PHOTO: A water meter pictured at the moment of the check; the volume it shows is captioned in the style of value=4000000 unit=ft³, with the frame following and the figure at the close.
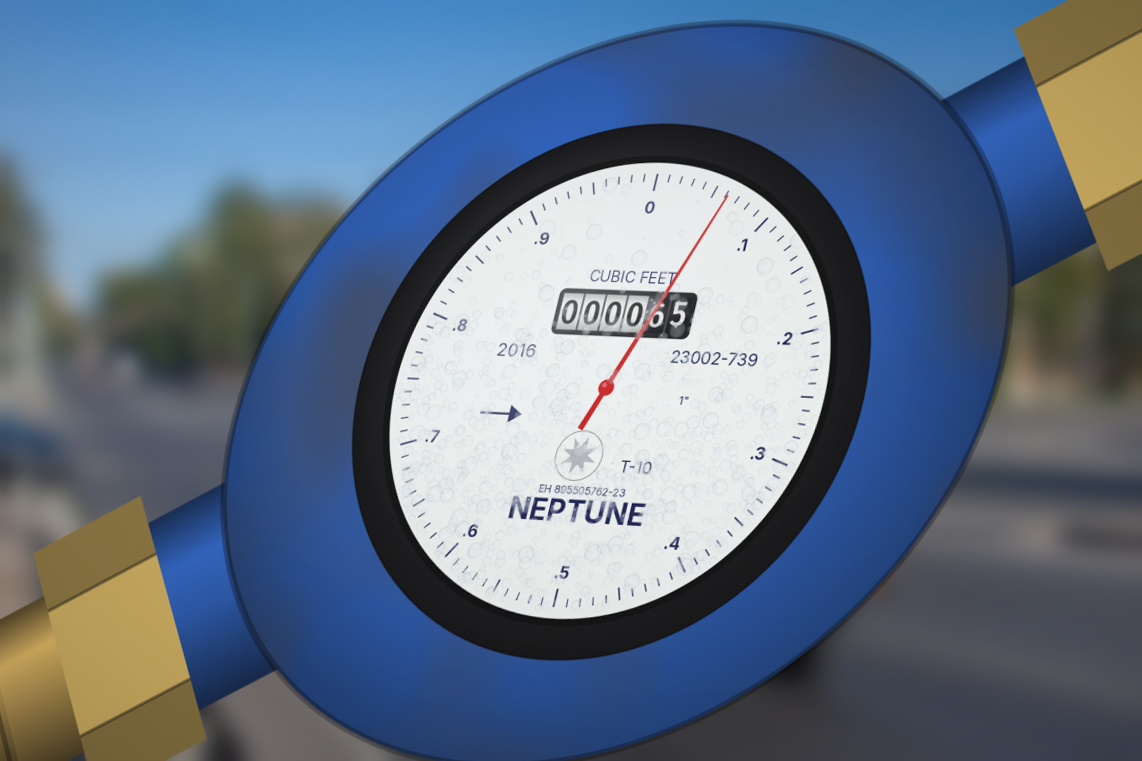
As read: value=65.06 unit=ft³
